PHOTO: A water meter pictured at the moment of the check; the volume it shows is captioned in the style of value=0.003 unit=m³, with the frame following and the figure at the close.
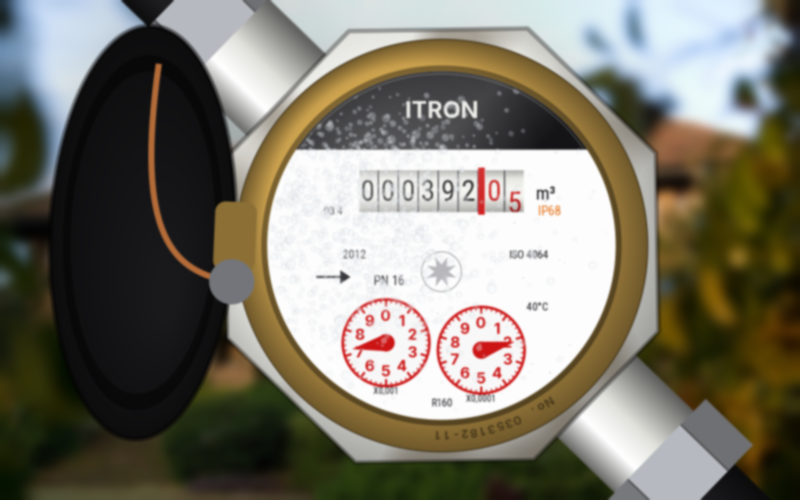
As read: value=392.0472 unit=m³
